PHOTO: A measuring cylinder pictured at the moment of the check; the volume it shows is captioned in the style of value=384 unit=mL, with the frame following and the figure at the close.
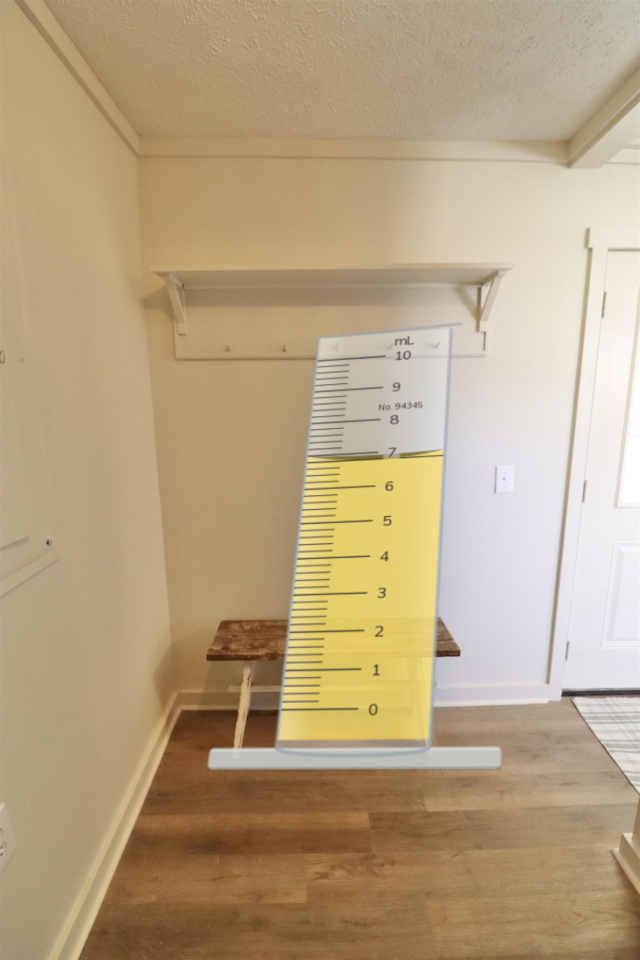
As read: value=6.8 unit=mL
